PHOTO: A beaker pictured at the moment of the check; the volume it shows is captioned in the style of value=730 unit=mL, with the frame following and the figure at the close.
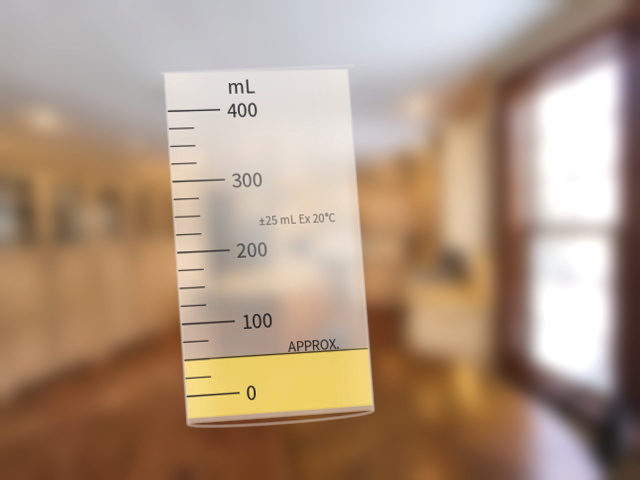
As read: value=50 unit=mL
